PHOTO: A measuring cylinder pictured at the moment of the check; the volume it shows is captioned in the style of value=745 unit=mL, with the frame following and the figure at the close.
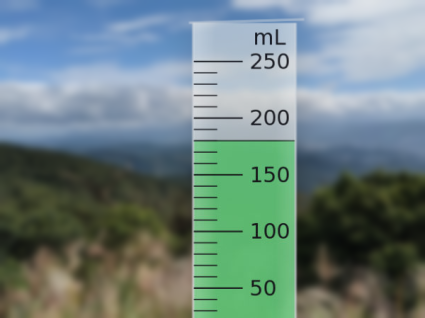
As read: value=180 unit=mL
